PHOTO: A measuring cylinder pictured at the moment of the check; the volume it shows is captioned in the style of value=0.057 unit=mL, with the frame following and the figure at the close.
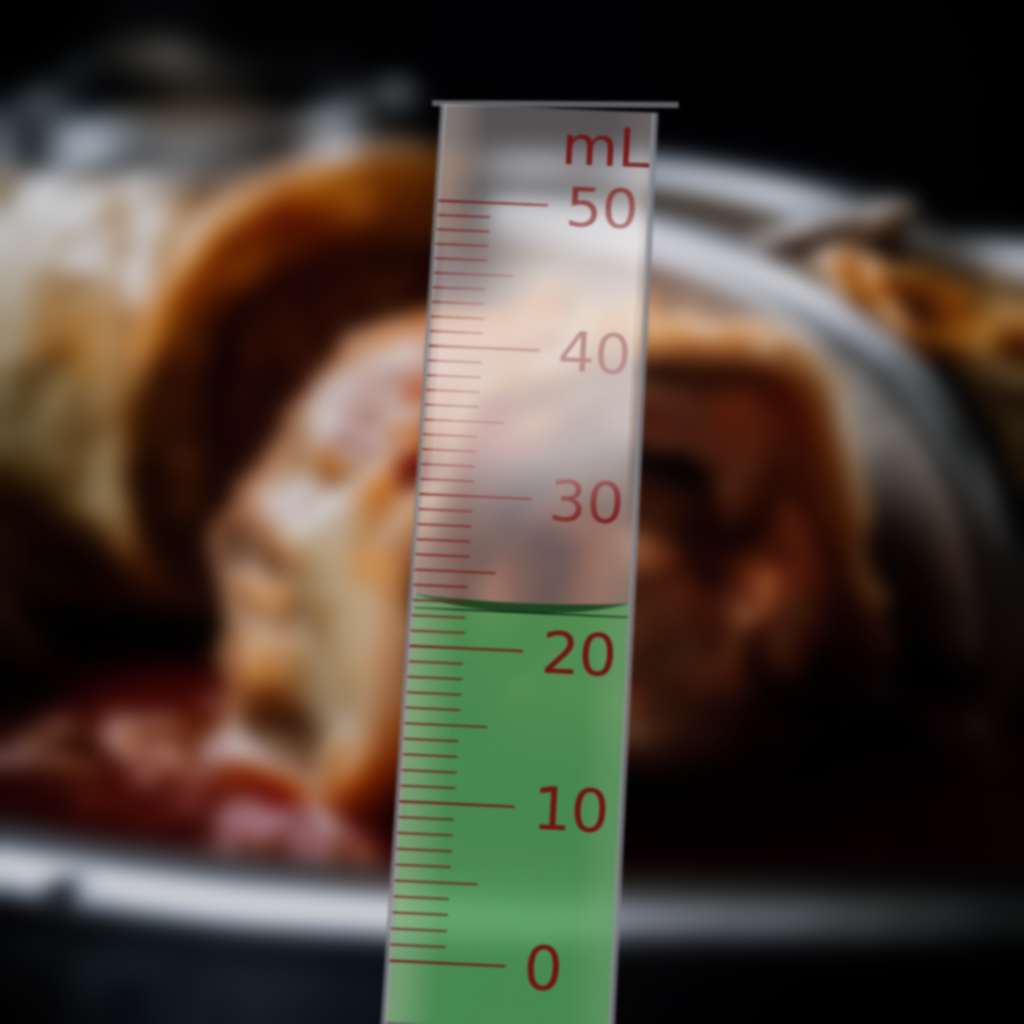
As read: value=22.5 unit=mL
